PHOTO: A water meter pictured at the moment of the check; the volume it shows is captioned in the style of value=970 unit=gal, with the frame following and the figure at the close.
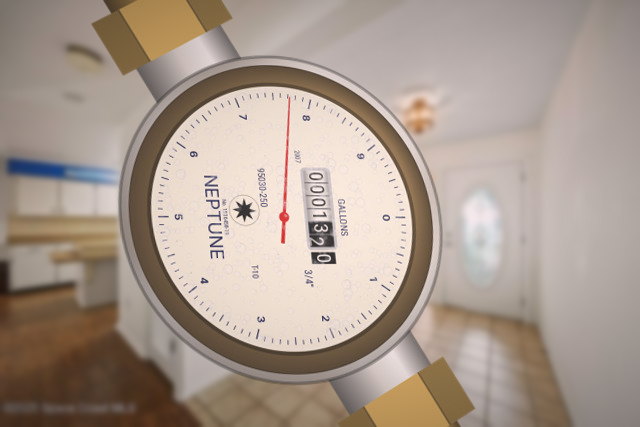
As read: value=1317.7 unit=gal
